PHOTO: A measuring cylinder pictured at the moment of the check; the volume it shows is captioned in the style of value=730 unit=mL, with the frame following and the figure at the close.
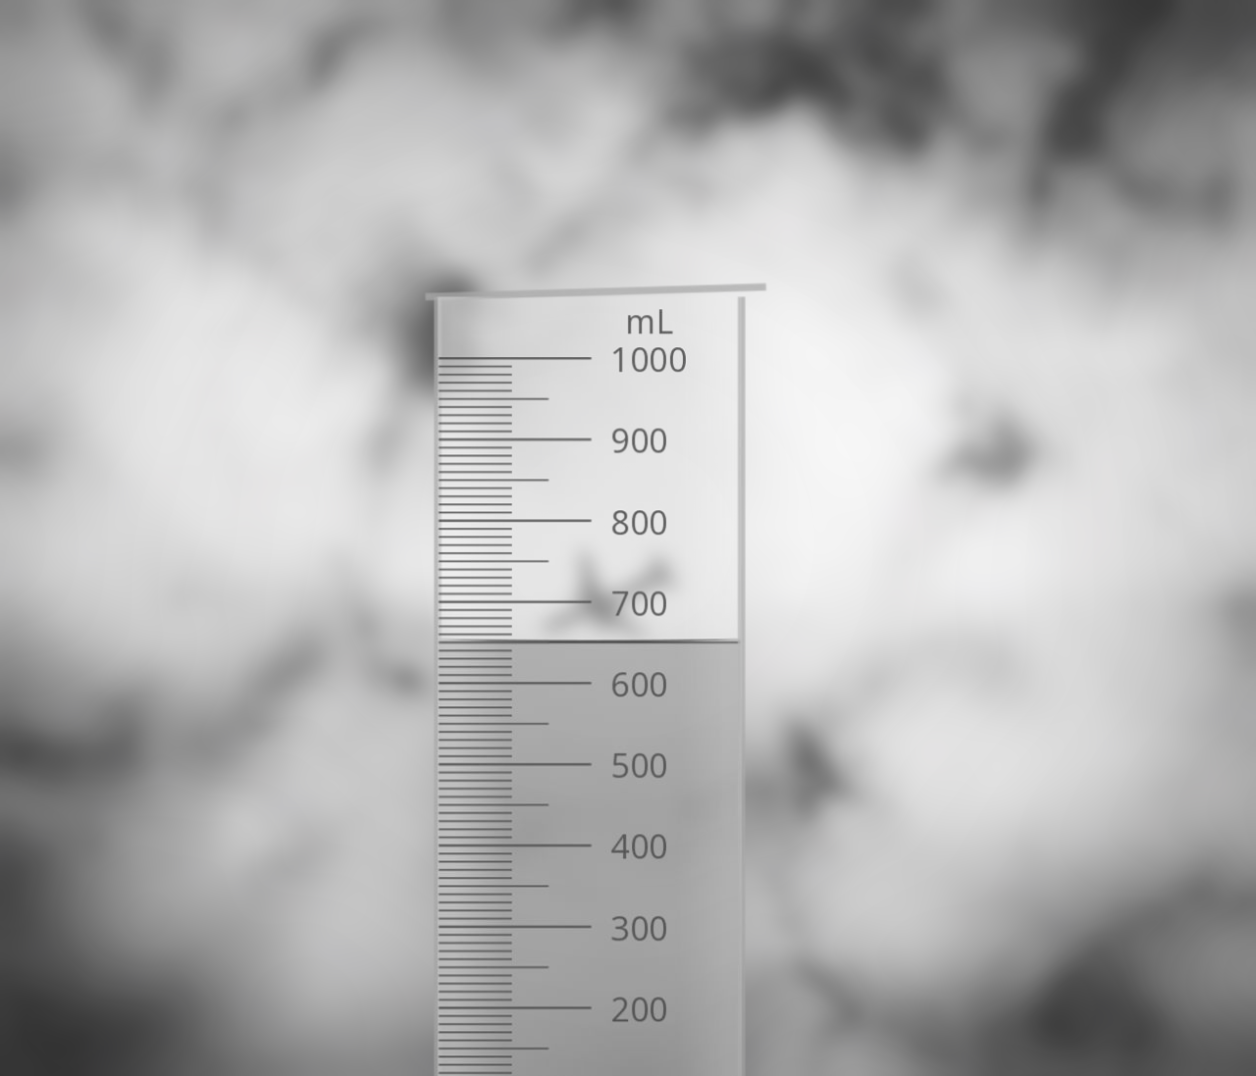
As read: value=650 unit=mL
